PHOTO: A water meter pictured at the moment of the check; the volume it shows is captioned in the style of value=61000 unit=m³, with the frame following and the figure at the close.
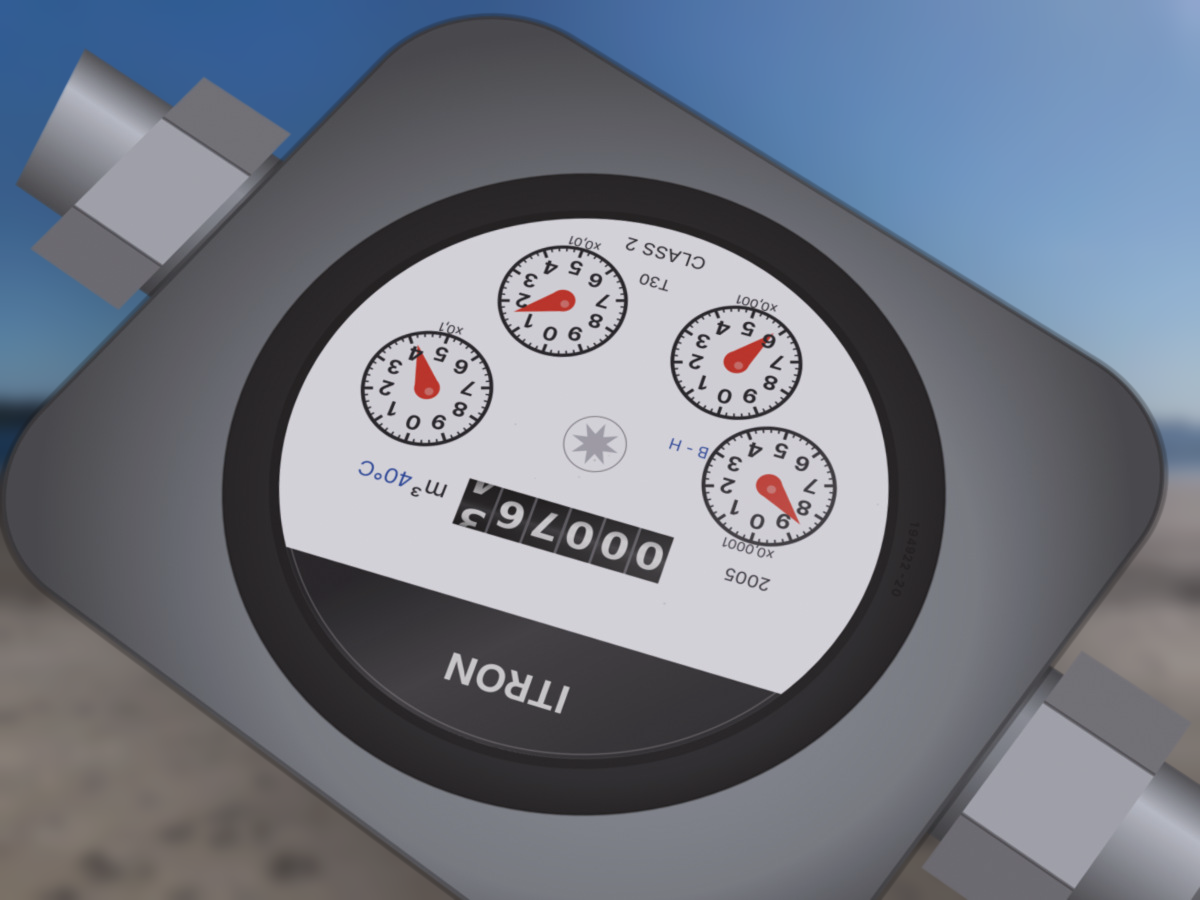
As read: value=763.4158 unit=m³
